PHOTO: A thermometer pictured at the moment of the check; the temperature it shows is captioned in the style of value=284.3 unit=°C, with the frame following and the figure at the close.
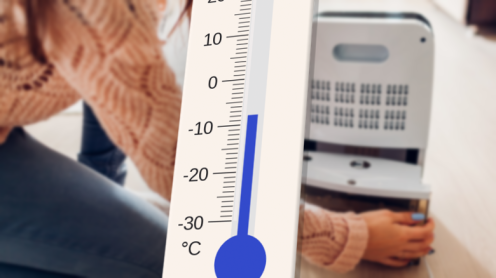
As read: value=-8 unit=°C
